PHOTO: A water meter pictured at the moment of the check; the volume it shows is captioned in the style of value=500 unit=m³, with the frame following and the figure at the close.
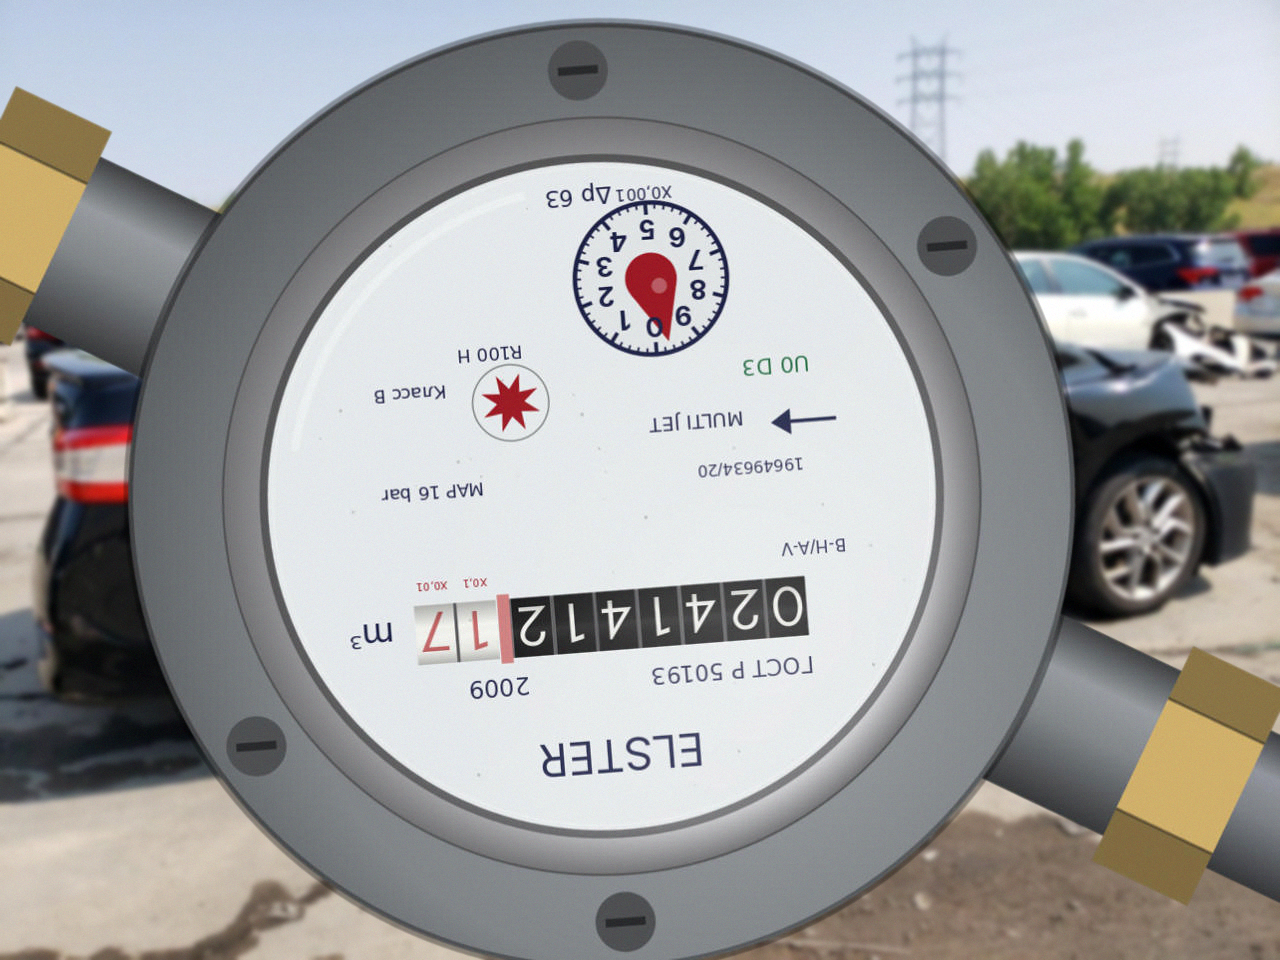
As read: value=241412.169 unit=m³
